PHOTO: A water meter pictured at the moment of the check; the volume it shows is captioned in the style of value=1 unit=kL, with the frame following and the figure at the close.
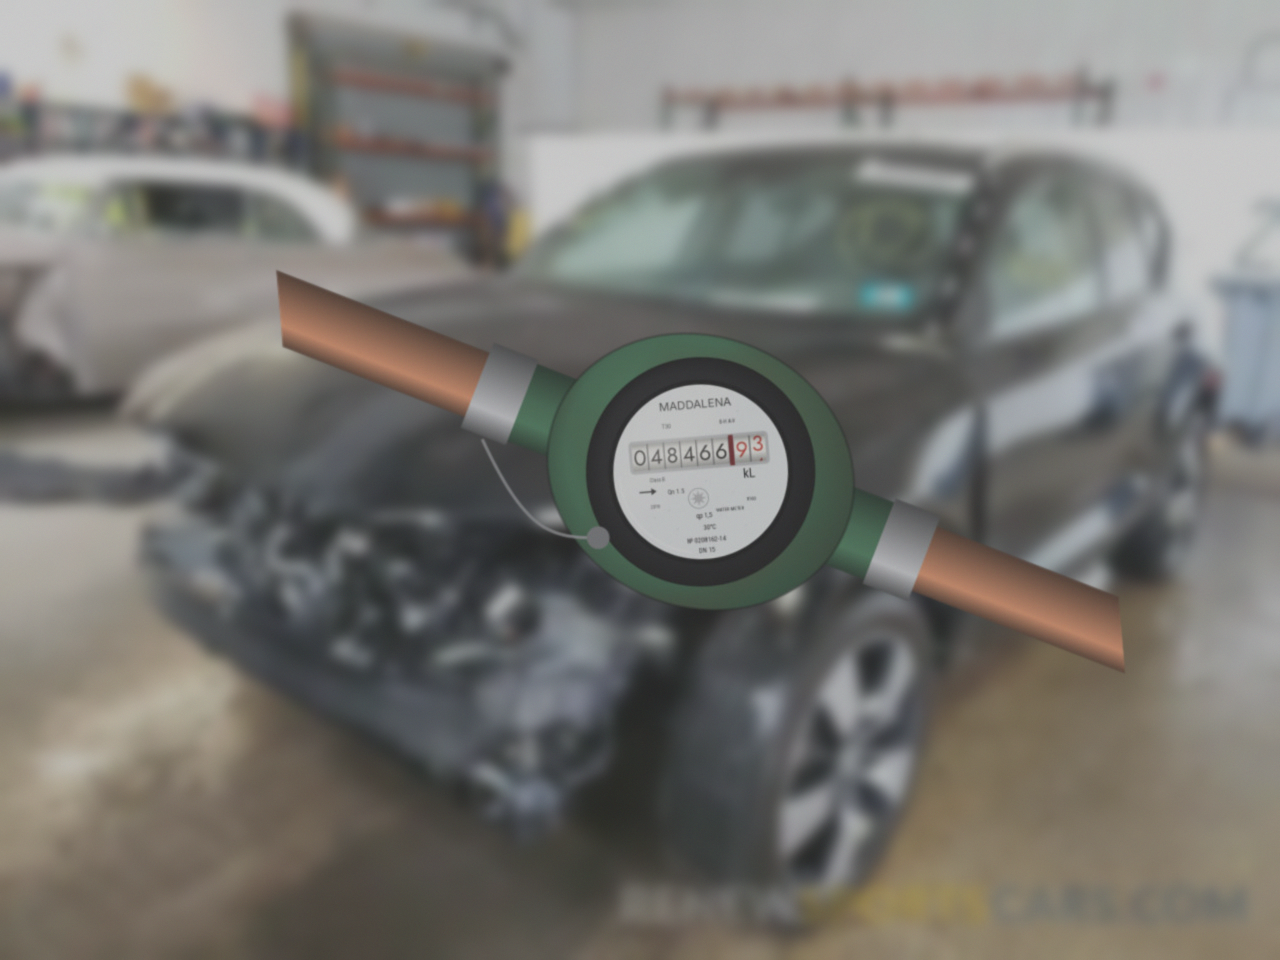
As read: value=48466.93 unit=kL
